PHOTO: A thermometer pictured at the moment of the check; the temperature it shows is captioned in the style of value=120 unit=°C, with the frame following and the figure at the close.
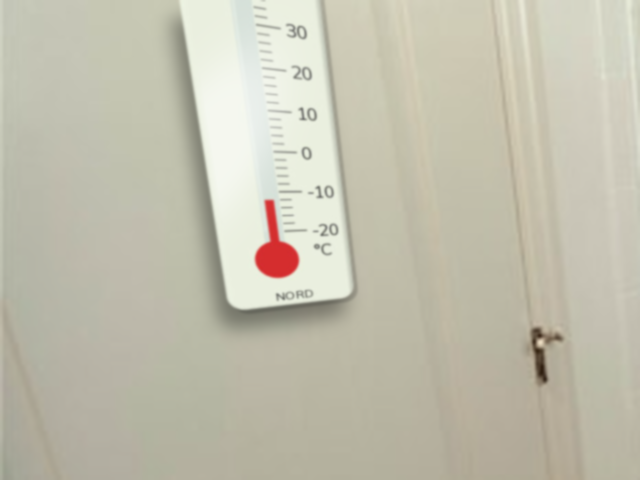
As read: value=-12 unit=°C
